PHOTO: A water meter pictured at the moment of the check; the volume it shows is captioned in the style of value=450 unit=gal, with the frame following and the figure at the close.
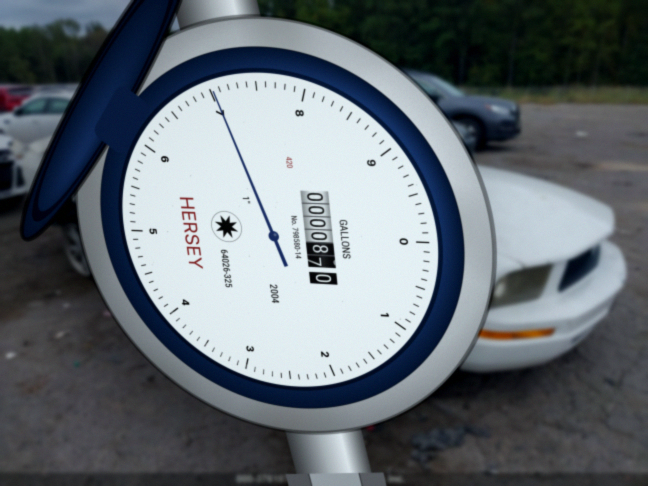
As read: value=867.0 unit=gal
